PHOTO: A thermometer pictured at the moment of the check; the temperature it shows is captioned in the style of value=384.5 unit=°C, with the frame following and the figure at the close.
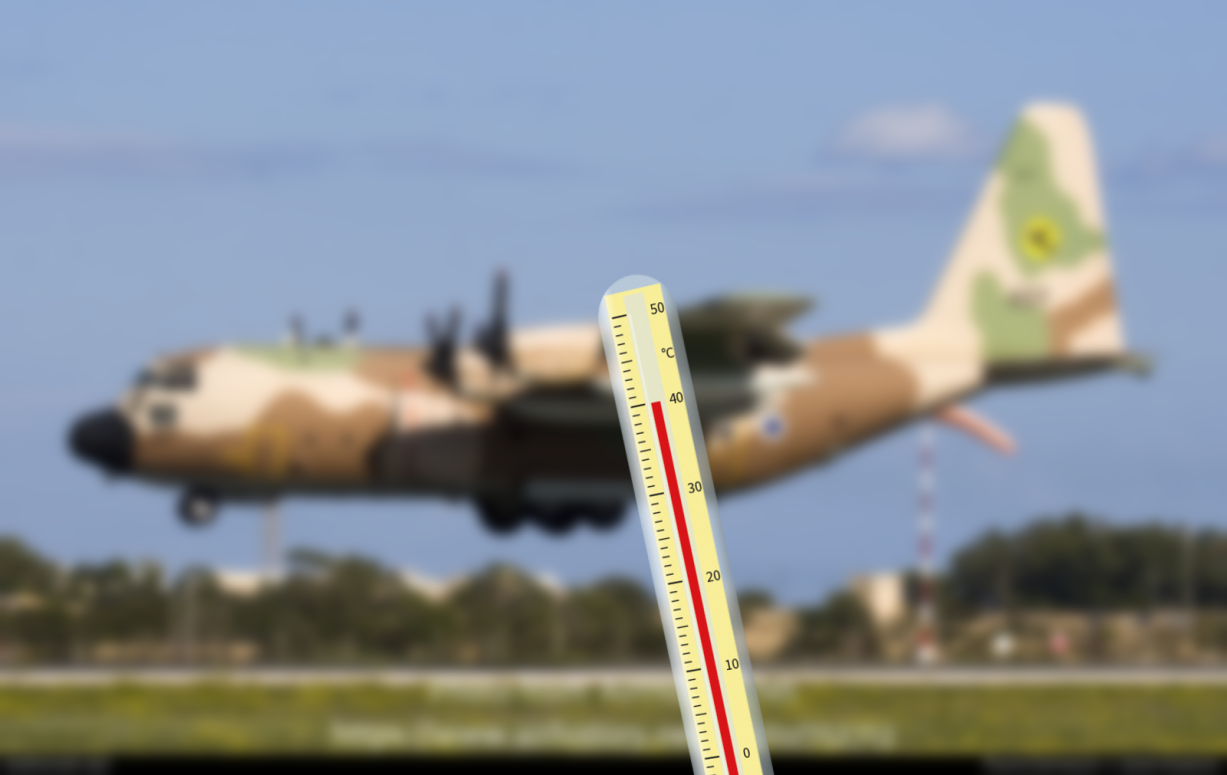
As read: value=40 unit=°C
